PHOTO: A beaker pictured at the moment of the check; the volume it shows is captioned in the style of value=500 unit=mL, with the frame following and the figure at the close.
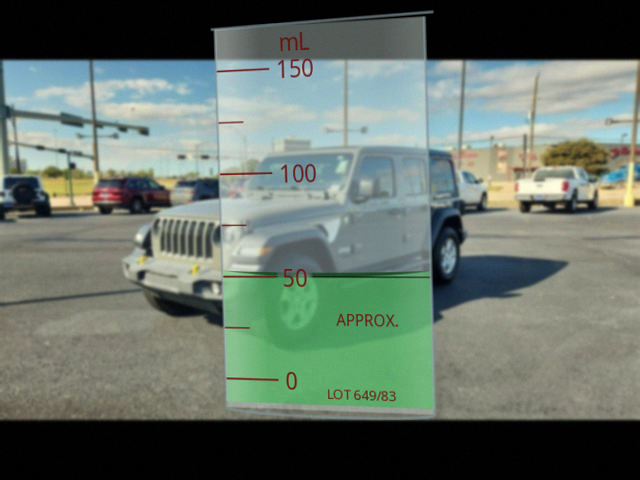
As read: value=50 unit=mL
